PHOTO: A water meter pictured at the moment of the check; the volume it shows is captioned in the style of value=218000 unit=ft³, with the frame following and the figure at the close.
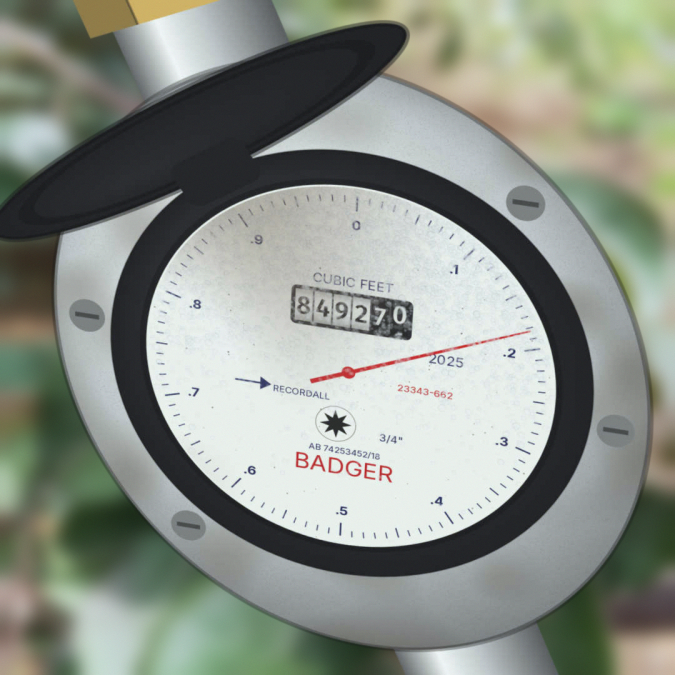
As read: value=849270.18 unit=ft³
